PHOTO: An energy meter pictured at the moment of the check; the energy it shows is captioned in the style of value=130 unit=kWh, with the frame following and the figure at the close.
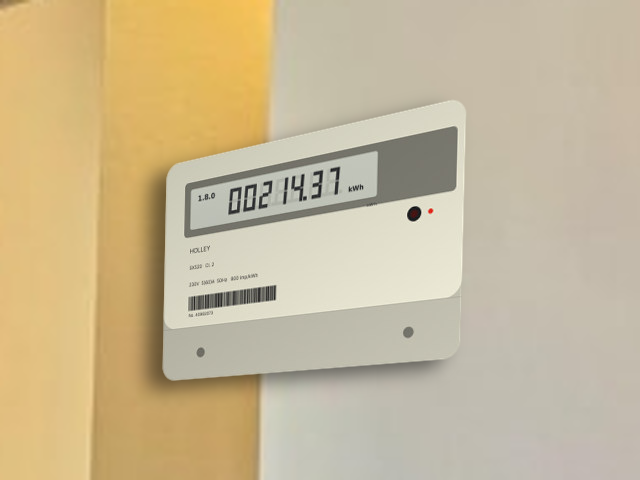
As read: value=214.37 unit=kWh
